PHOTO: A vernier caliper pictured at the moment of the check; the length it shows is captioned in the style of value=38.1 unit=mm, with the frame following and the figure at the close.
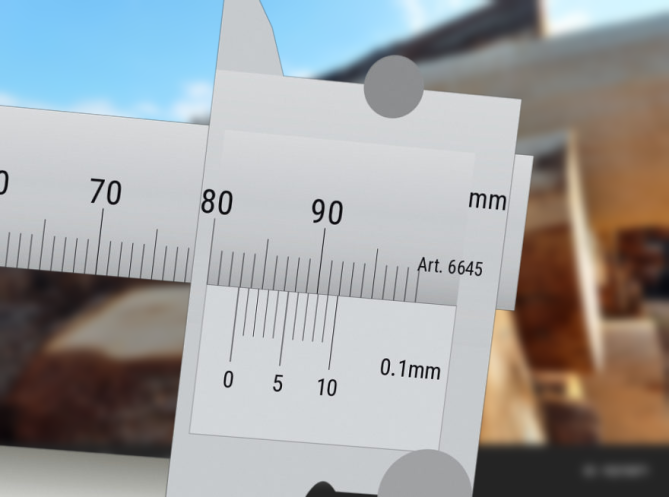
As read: value=82.9 unit=mm
